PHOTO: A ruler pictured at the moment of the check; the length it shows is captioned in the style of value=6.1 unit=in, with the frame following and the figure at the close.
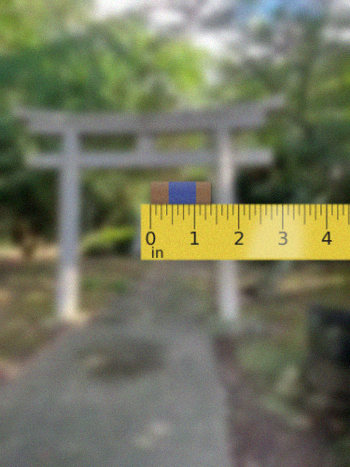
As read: value=1.375 unit=in
